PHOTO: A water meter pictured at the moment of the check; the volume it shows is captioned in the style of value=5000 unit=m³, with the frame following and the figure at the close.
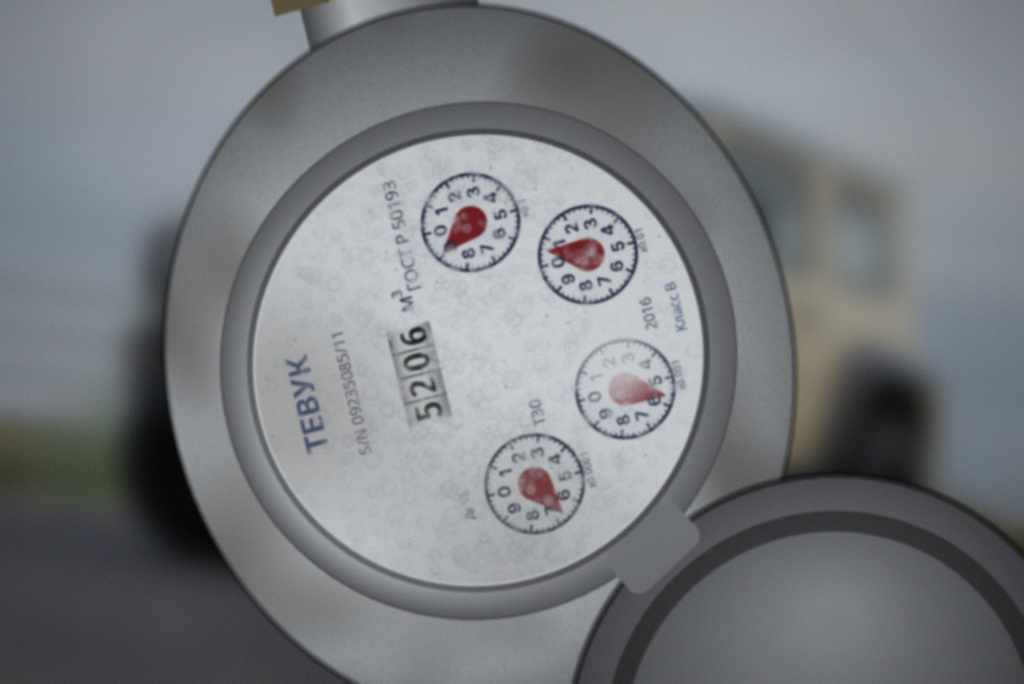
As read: value=5205.9056 unit=m³
